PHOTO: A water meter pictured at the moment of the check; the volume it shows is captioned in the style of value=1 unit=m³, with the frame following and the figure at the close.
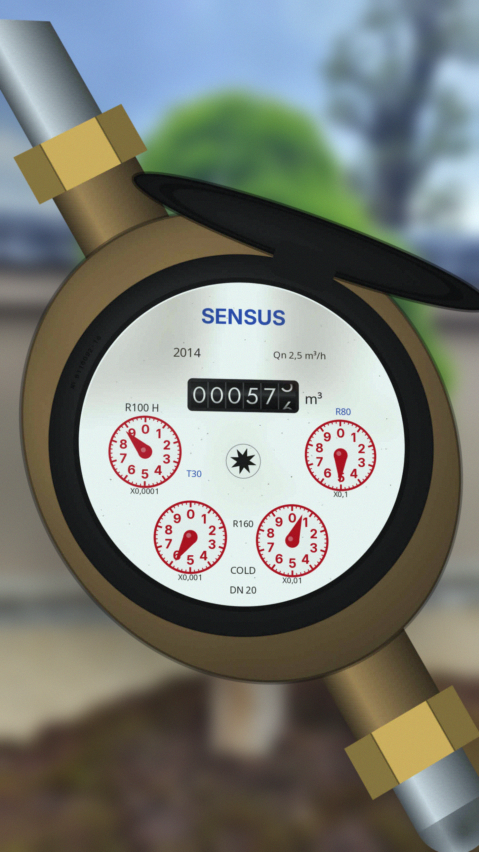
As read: value=575.5058 unit=m³
